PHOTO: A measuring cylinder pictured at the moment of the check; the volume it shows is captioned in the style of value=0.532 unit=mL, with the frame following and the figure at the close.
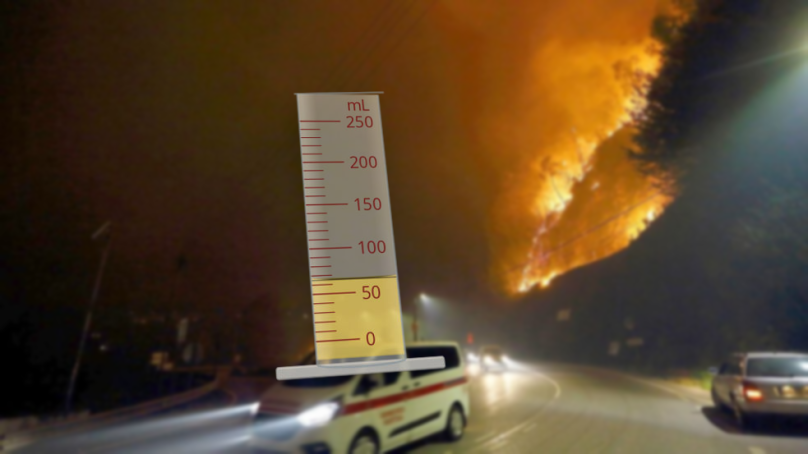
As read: value=65 unit=mL
